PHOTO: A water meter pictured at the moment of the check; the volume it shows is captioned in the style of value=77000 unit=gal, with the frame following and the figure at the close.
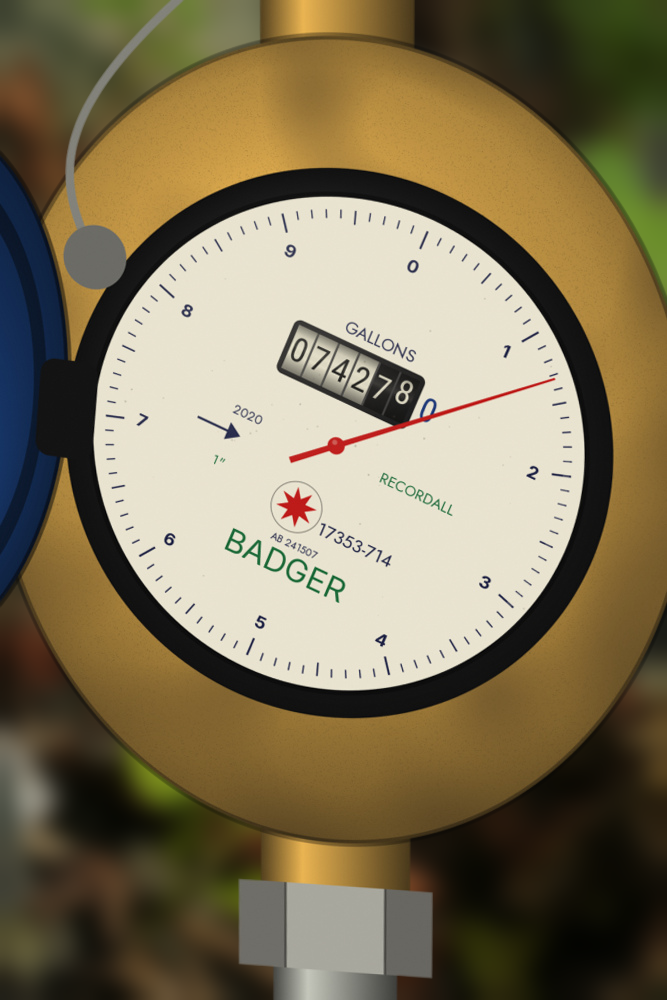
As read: value=742781.3 unit=gal
